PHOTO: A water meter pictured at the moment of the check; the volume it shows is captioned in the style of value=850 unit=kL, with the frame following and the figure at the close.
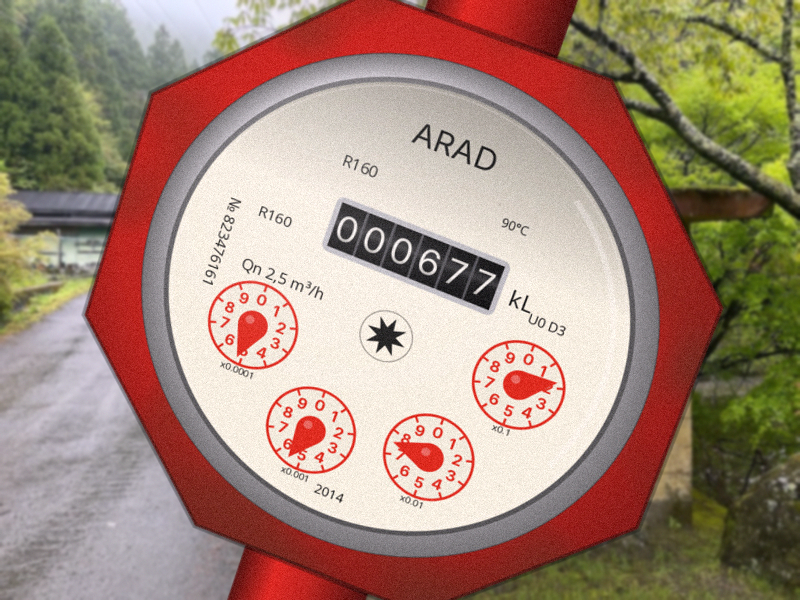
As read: value=677.1755 unit=kL
